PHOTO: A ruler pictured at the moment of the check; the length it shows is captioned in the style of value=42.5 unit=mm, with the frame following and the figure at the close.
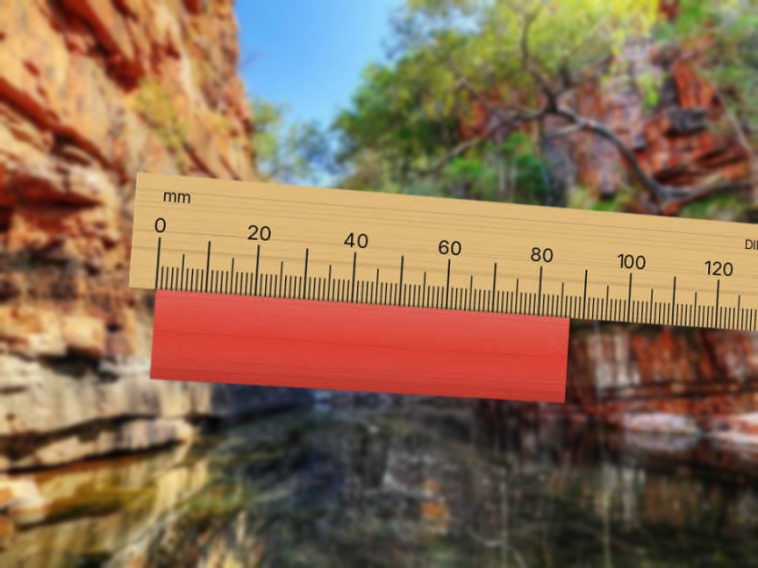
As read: value=87 unit=mm
